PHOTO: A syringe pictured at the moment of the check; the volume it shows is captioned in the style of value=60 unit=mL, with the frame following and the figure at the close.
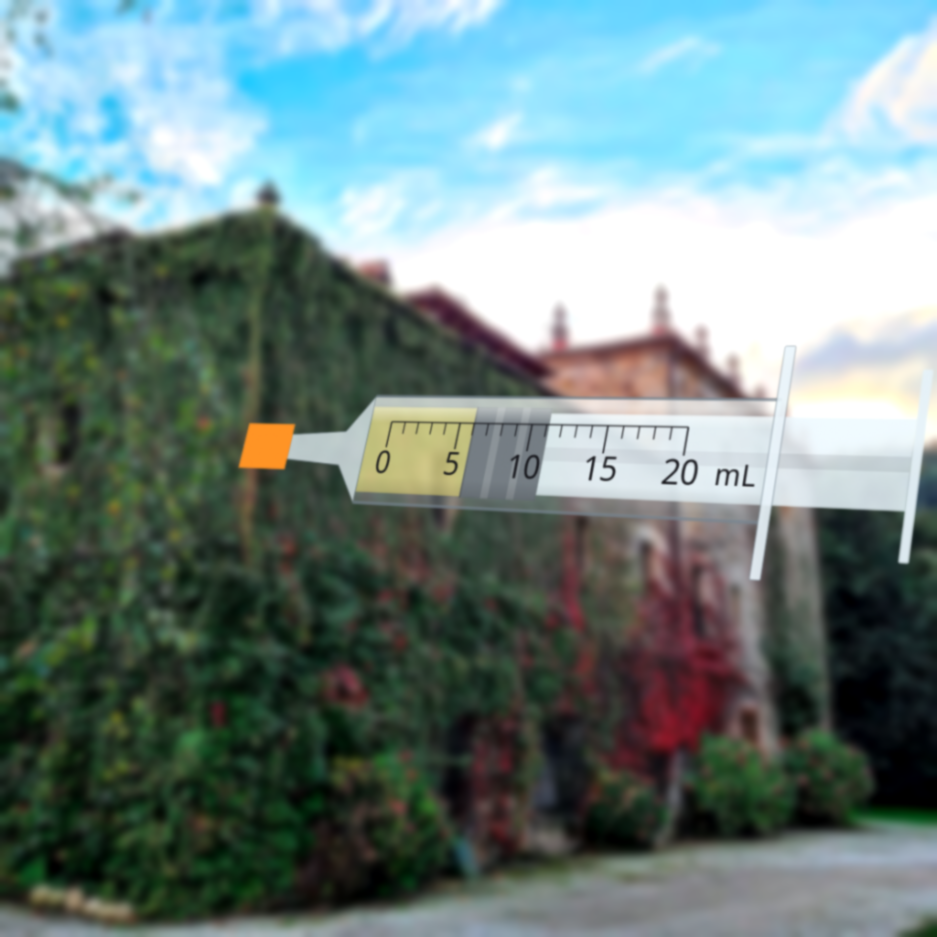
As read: value=6 unit=mL
